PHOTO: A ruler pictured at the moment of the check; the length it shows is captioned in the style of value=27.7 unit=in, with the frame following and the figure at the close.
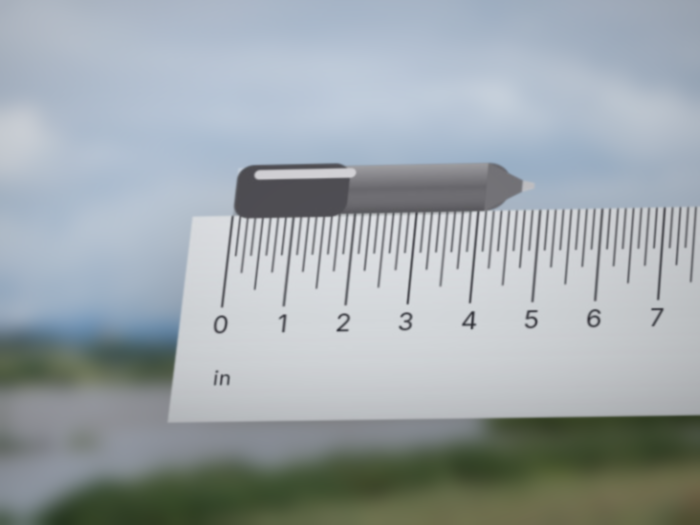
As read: value=4.875 unit=in
